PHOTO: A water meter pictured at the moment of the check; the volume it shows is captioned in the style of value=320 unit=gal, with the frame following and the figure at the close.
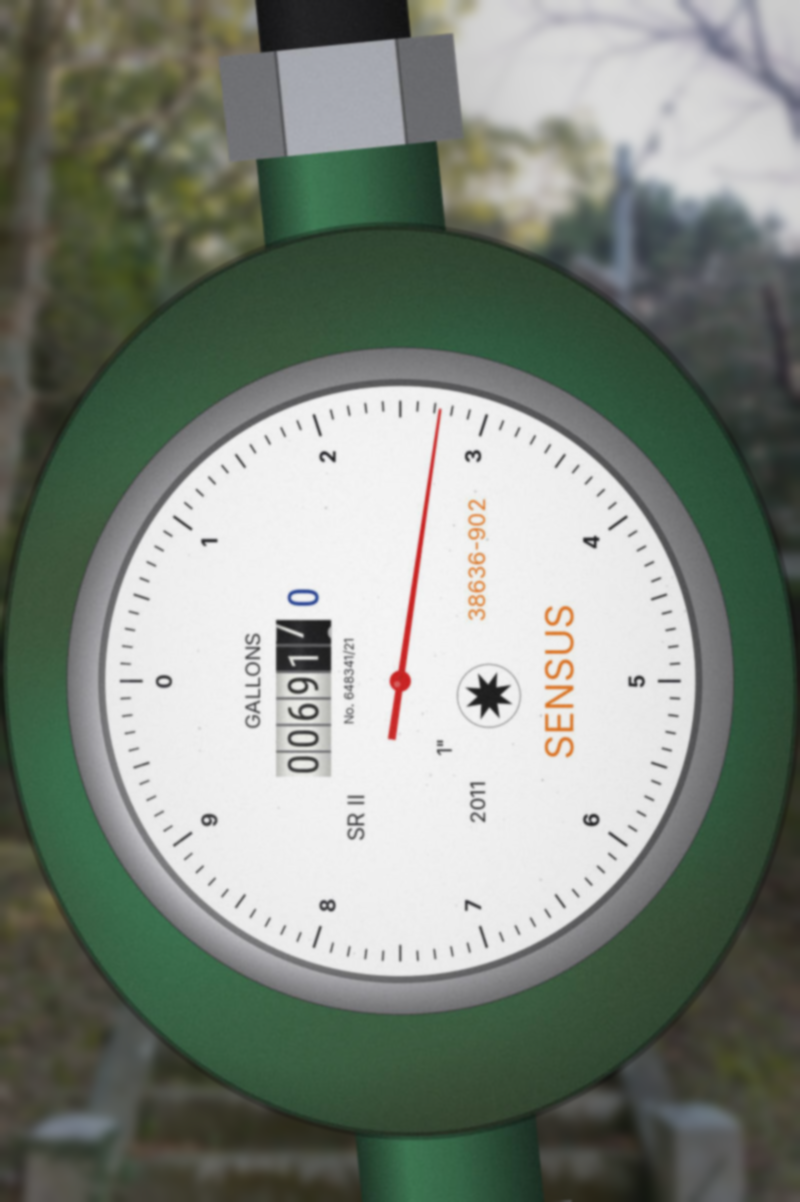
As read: value=69172.7 unit=gal
